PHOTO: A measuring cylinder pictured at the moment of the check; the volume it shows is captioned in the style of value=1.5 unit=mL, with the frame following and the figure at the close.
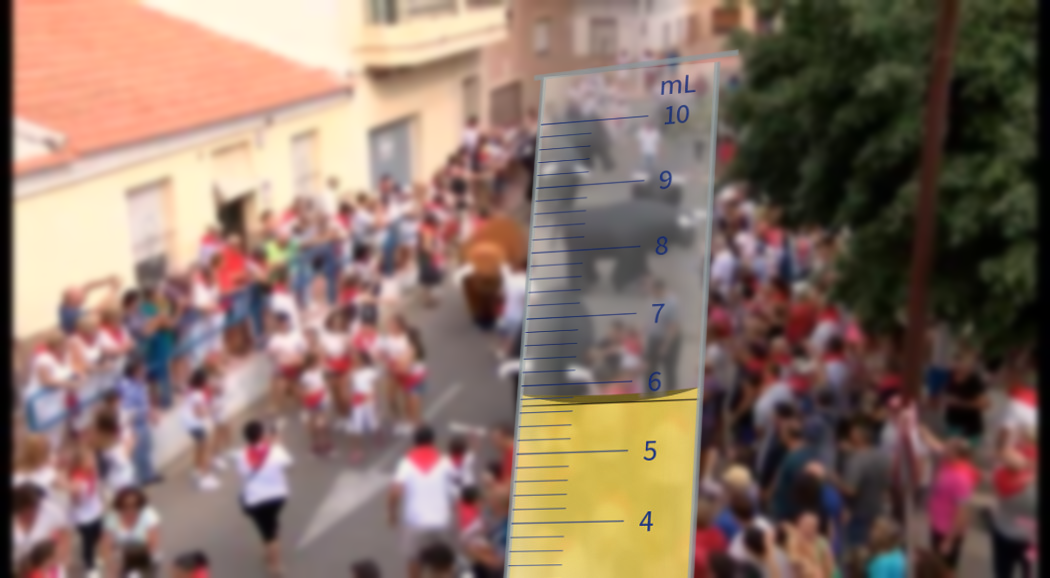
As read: value=5.7 unit=mL
